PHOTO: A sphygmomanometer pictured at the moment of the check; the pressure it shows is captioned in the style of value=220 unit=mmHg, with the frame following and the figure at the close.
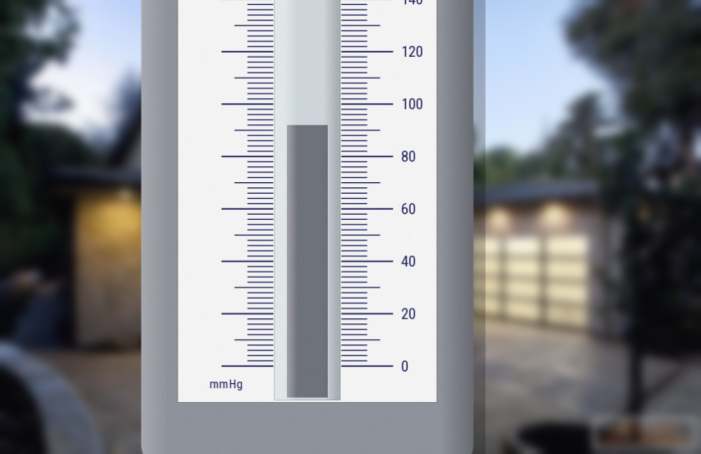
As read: value=92 unit=mmHg
